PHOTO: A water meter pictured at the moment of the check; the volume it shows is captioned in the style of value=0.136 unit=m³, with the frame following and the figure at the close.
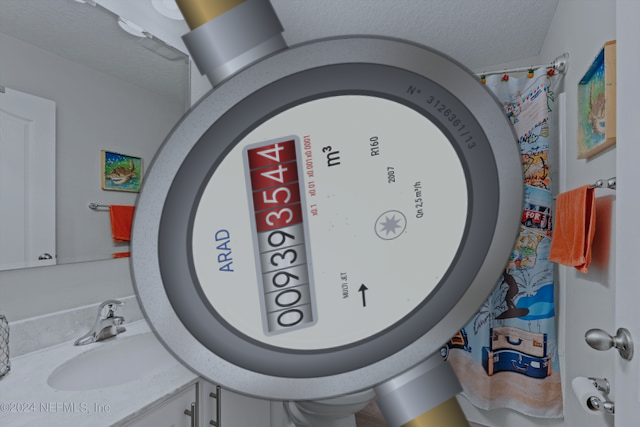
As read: value=939.3544 unit=m³
